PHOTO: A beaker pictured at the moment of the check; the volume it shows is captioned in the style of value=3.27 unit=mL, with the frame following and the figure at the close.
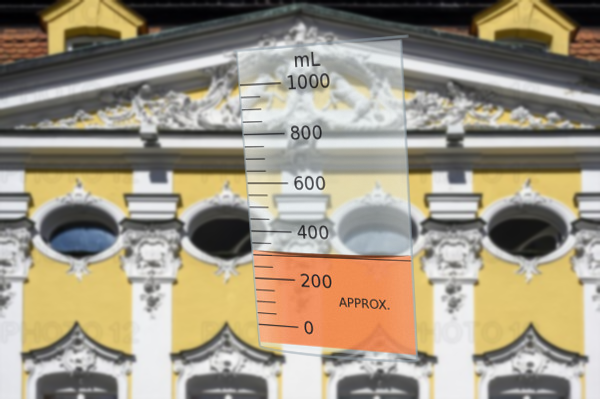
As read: value=300 unit=mL
